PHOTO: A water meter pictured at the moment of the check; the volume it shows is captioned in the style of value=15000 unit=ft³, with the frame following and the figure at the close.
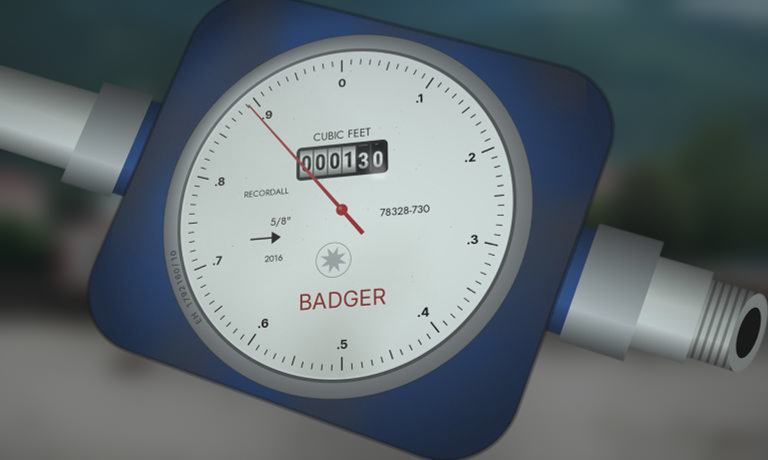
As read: value=129.89 unit=ft³
